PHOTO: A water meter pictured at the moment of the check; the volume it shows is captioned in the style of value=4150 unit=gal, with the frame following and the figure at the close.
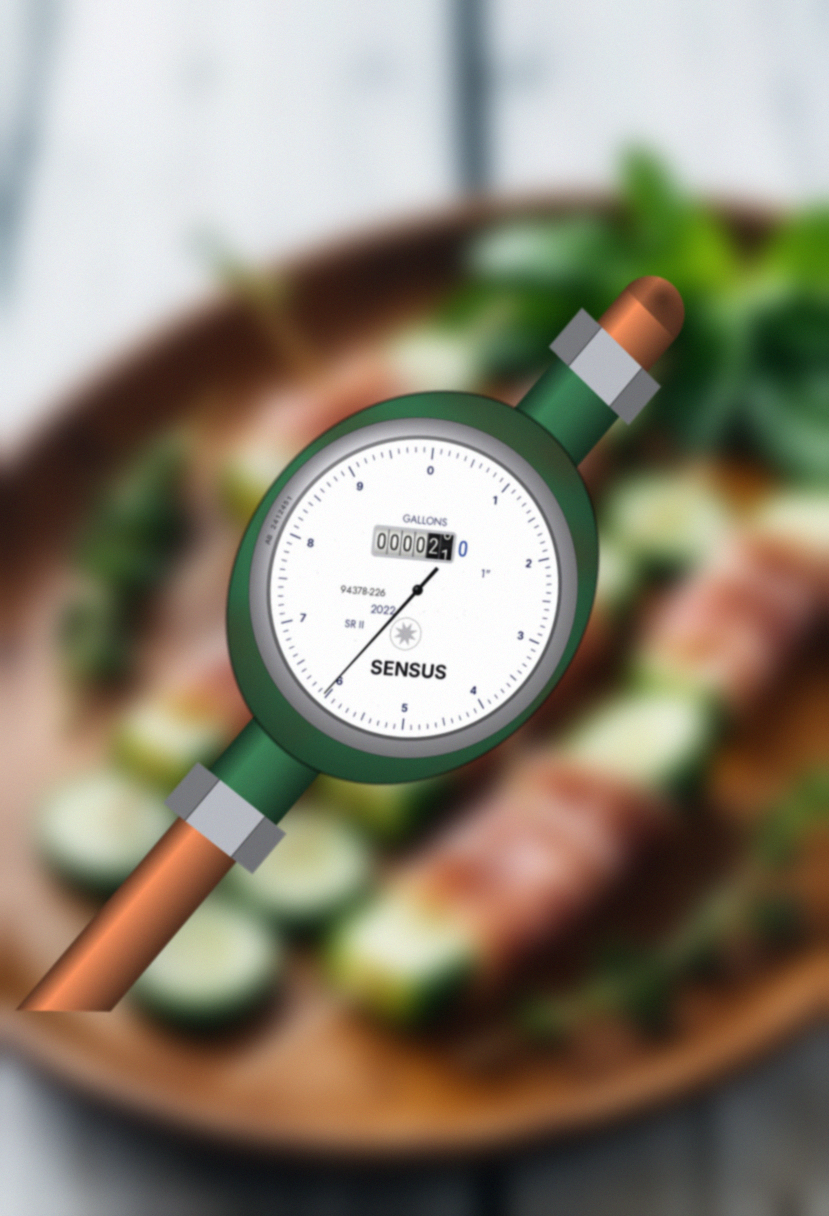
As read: value=206.0 unit=gal
